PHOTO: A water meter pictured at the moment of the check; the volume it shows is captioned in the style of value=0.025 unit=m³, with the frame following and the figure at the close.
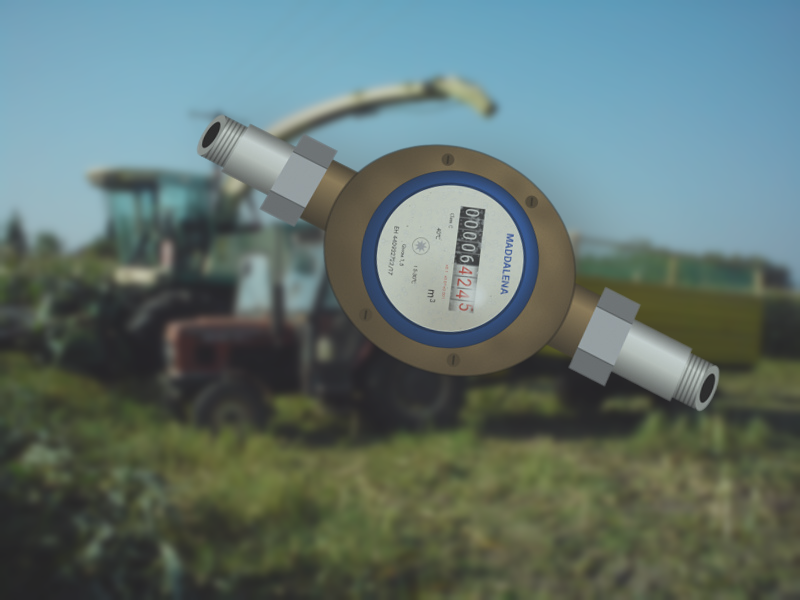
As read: value=6.4245 unit=m³
